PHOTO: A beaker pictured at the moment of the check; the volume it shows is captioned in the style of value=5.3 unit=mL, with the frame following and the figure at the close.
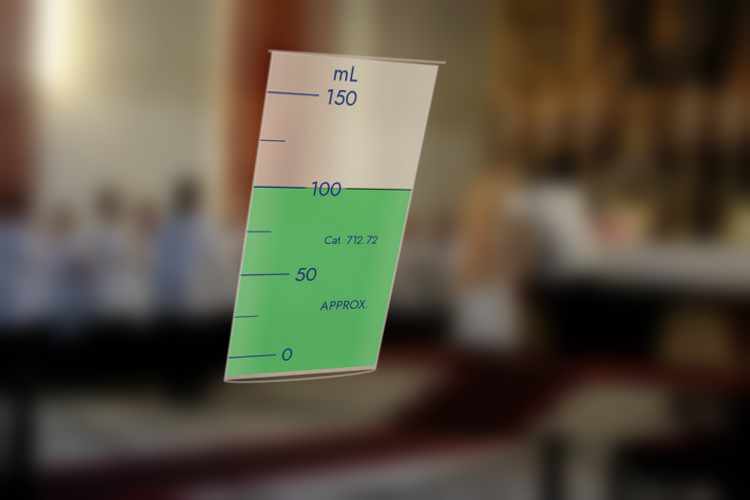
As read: value=100 unit=mL
